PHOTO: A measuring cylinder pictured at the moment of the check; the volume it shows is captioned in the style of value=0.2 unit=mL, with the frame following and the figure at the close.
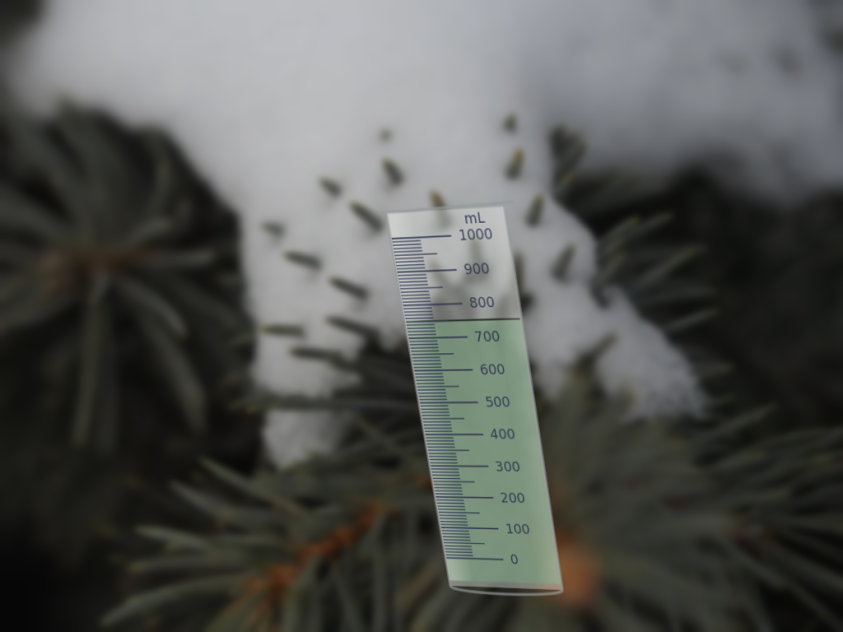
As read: value=750 unit=mL
